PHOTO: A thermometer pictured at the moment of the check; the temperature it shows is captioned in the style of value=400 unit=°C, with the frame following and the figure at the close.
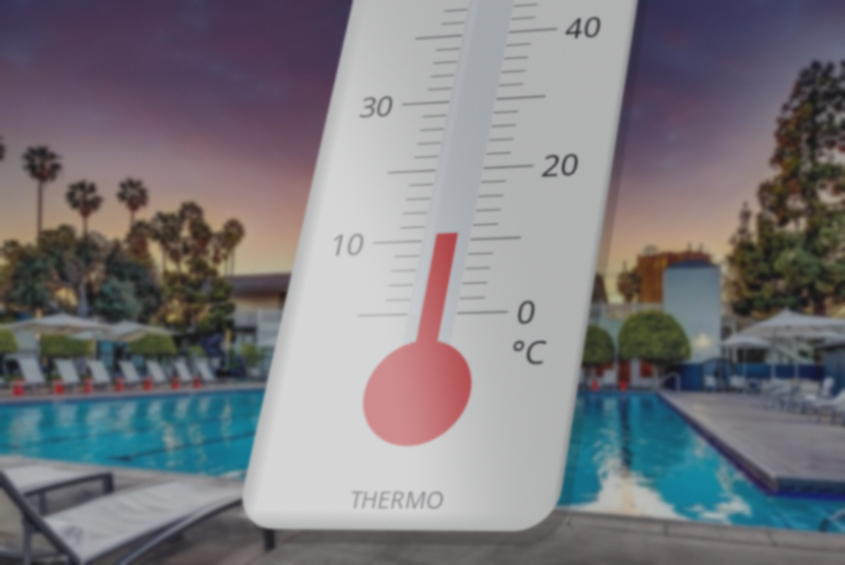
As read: value=11 unit=°C
